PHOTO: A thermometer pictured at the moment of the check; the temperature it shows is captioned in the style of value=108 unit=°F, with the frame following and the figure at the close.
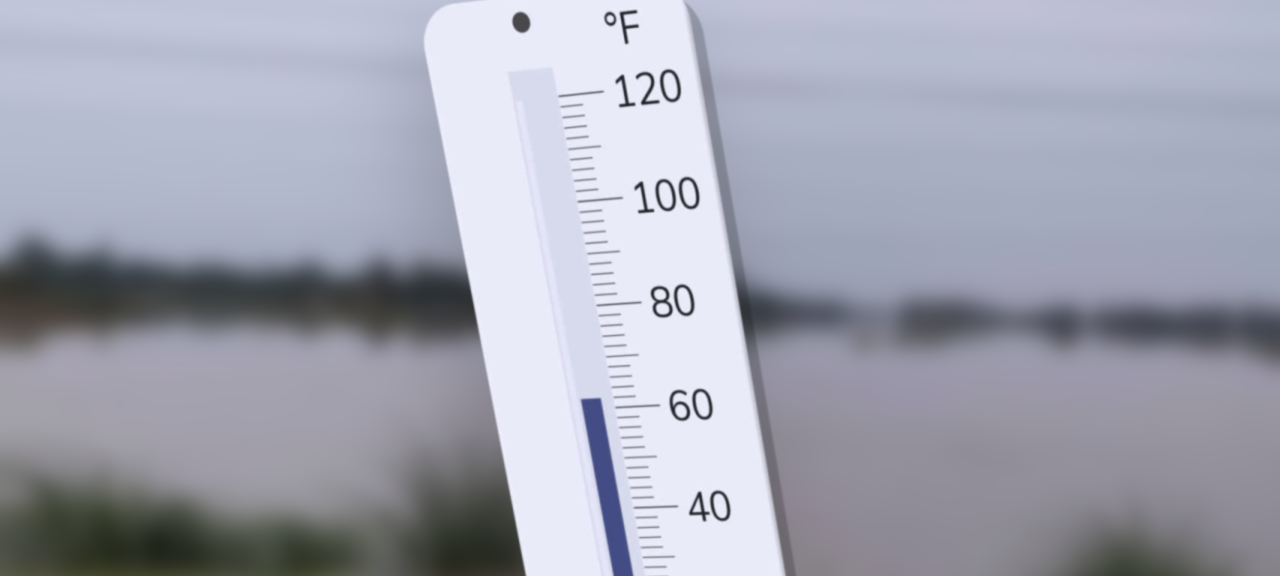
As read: value=62 unit=°F
